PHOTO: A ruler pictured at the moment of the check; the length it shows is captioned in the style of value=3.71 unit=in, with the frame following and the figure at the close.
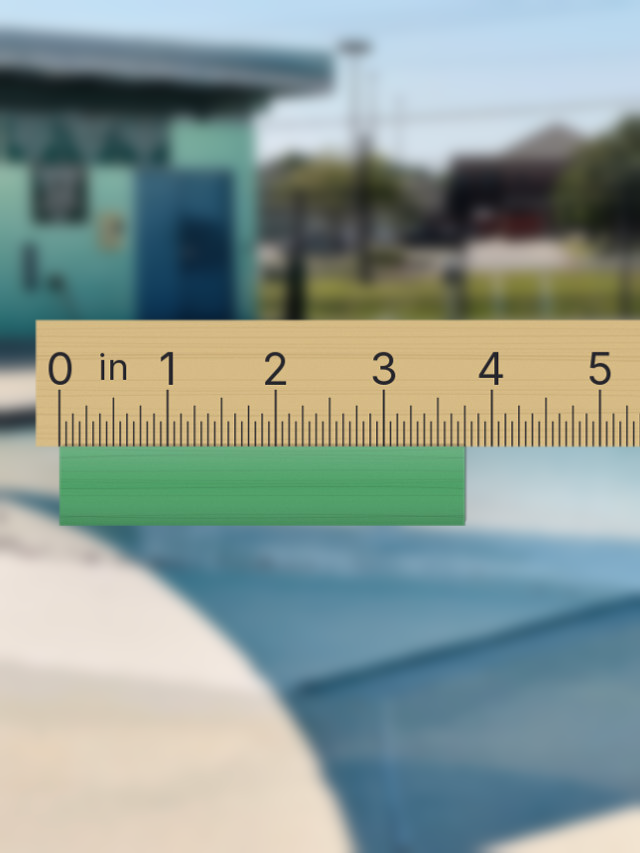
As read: value=3.75 unit=in
